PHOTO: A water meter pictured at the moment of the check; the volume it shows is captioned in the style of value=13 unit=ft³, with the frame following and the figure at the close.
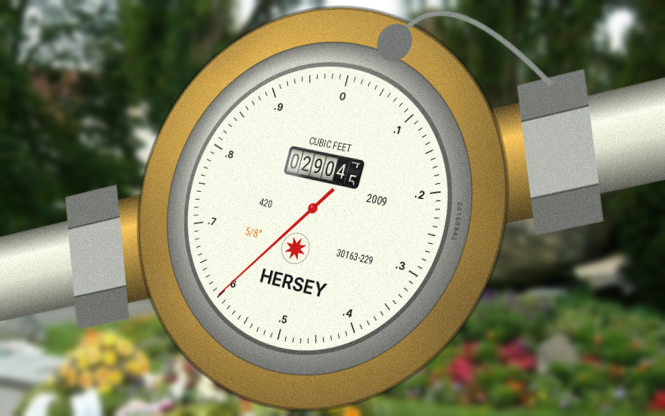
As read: value=29044.60 unit=ft³
